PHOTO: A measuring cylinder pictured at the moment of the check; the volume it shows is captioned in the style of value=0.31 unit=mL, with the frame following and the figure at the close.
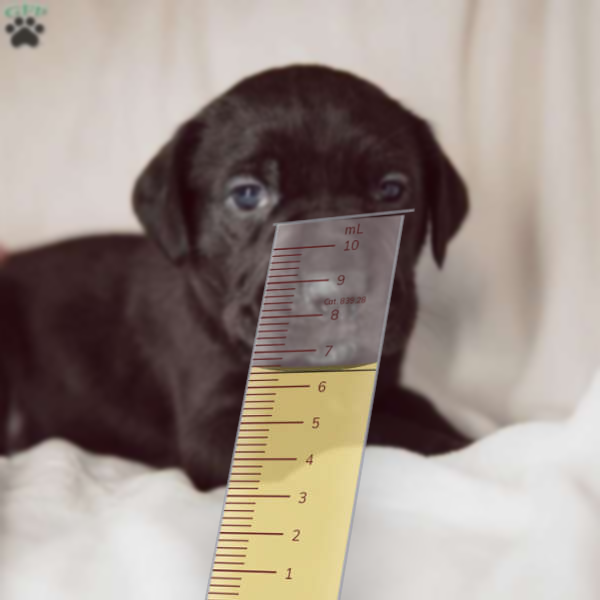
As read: value=6.4 unit=mL
